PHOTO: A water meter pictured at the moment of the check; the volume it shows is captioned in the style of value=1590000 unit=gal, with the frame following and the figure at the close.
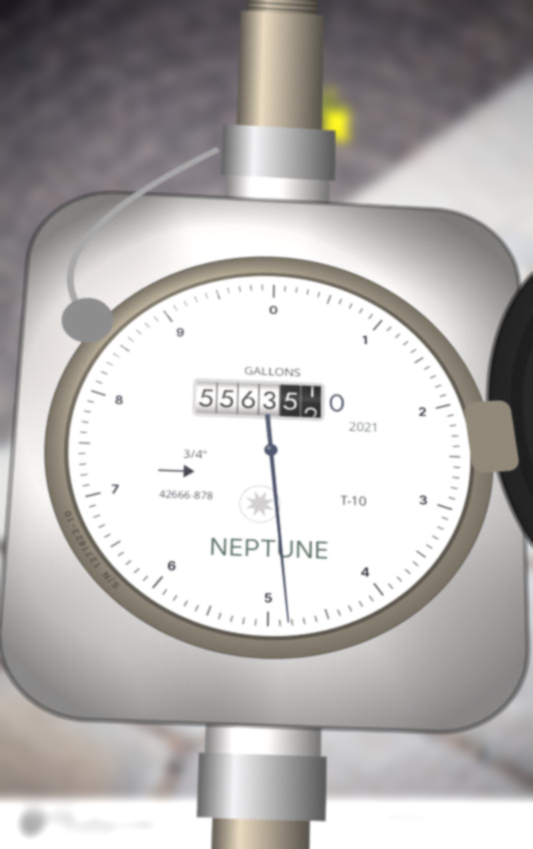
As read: value=5563514.8 unit=gal
